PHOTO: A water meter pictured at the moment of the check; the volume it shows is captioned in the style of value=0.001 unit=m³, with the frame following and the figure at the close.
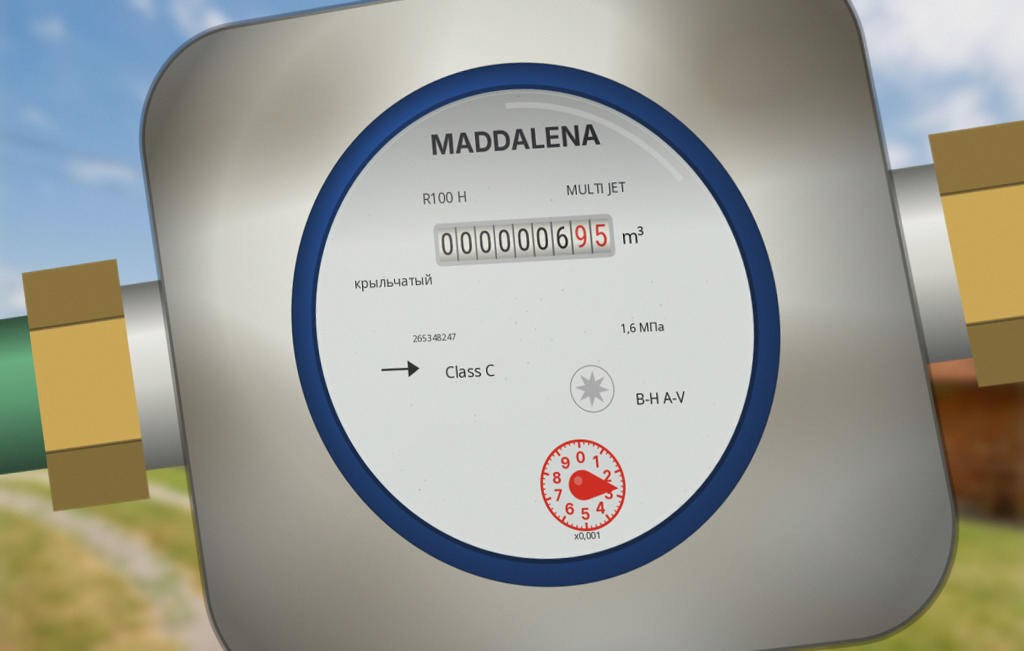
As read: value=6.952 unit=m³
